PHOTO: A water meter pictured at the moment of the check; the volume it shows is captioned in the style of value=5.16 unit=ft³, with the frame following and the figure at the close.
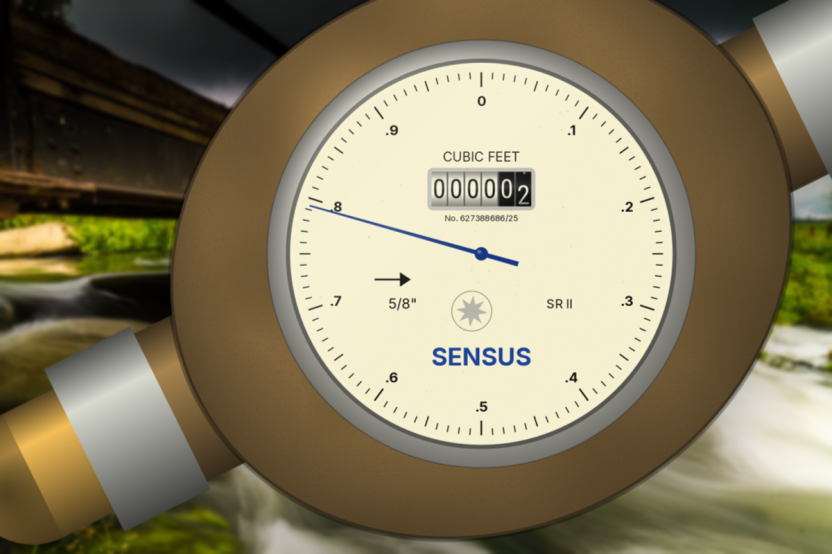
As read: value=1.79 unit=ft³
